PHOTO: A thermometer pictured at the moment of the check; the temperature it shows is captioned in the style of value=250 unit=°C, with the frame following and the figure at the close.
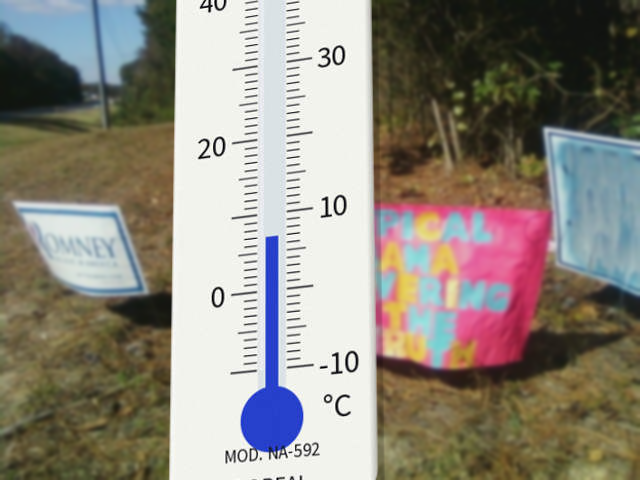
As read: value=7 unit=°C
